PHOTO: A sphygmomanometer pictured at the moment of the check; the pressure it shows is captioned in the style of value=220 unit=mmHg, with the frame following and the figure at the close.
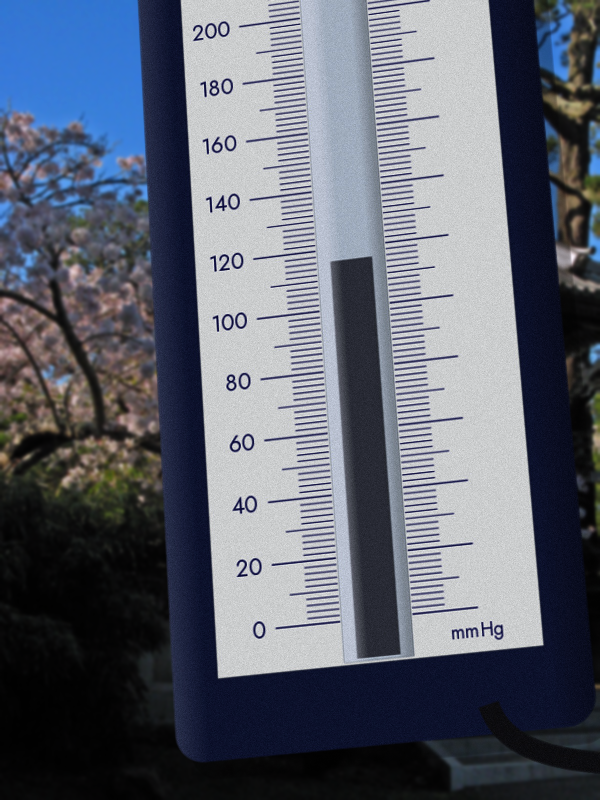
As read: value=116 unit=mmHg
